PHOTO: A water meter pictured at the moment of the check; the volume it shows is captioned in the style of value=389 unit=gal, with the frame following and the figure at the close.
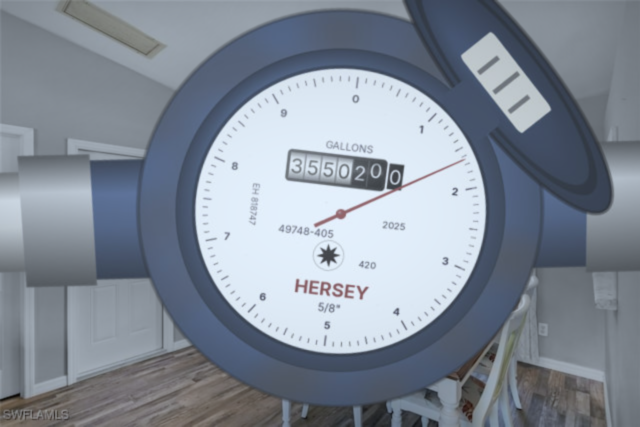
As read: value=3550201.6 unit=gal
